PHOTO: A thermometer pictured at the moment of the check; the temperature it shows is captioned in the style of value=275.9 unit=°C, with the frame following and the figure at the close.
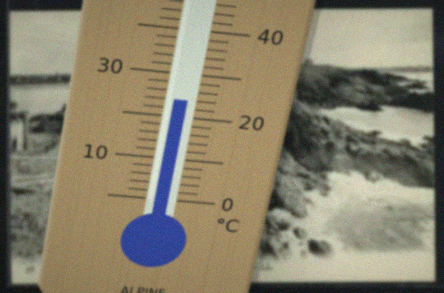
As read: value=24 unit=°C
